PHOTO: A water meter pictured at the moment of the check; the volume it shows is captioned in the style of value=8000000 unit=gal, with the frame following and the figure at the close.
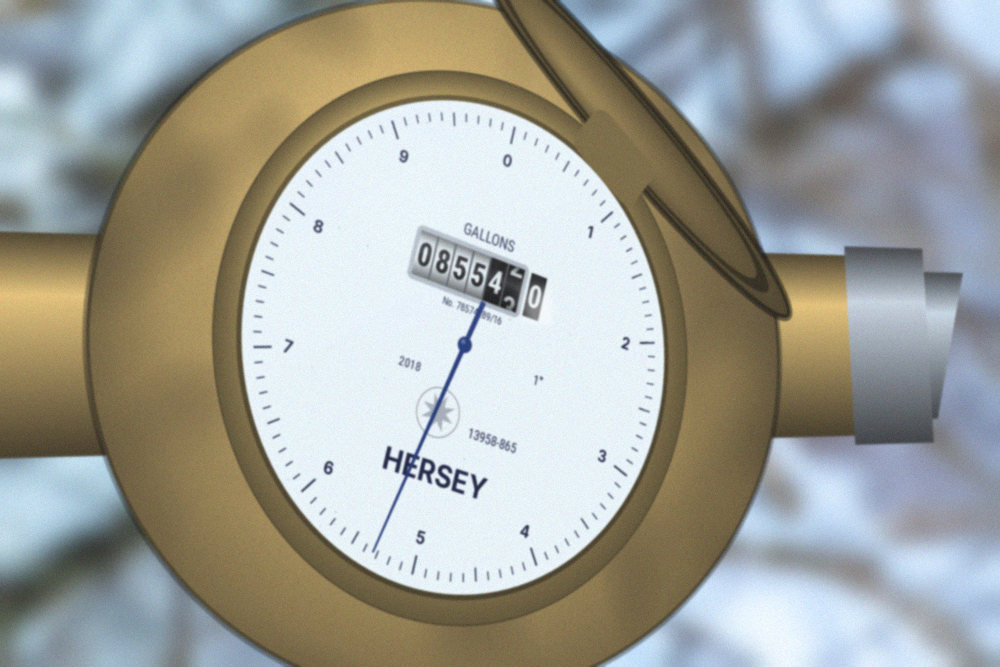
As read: value=855425.3 unit=gal
